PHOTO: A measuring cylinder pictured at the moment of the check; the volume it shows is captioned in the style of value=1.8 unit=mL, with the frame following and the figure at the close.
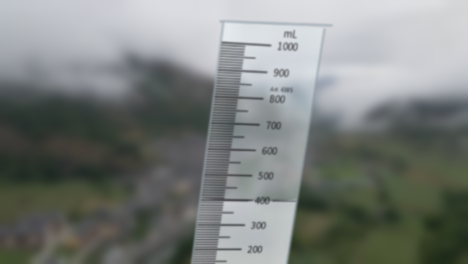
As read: value=400 unit=mL
